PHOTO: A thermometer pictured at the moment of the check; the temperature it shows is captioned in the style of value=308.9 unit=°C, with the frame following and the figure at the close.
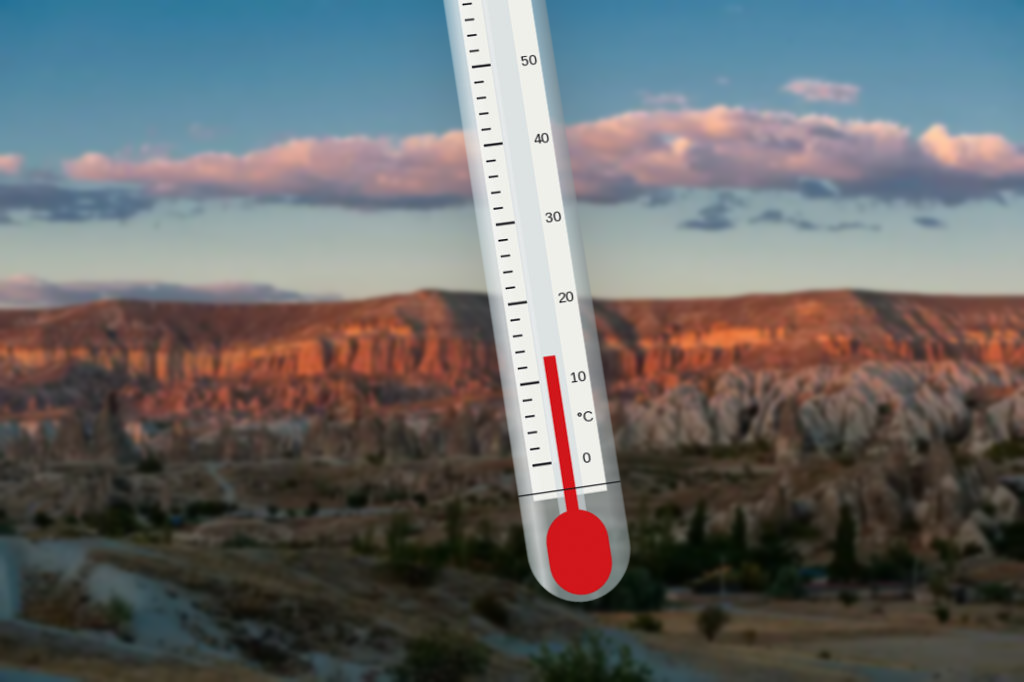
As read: value=13 unit=°C
